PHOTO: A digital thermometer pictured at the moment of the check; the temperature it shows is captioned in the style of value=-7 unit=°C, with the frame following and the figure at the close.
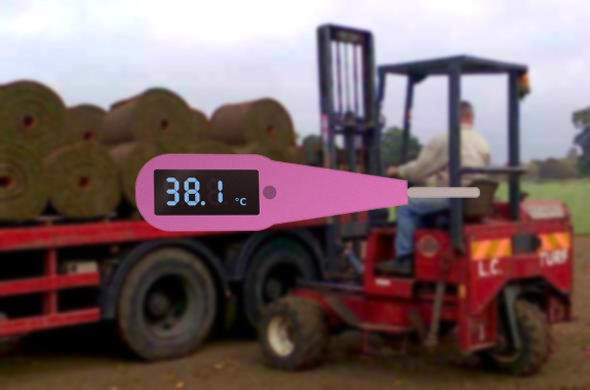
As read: value=38.1 unit=°C
